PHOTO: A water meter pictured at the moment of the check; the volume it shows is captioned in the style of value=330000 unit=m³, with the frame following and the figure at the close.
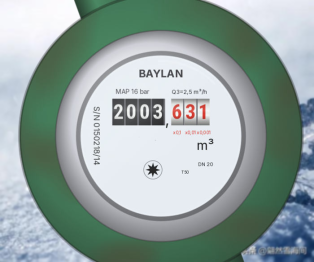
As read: value=2003.631 unit=m³
